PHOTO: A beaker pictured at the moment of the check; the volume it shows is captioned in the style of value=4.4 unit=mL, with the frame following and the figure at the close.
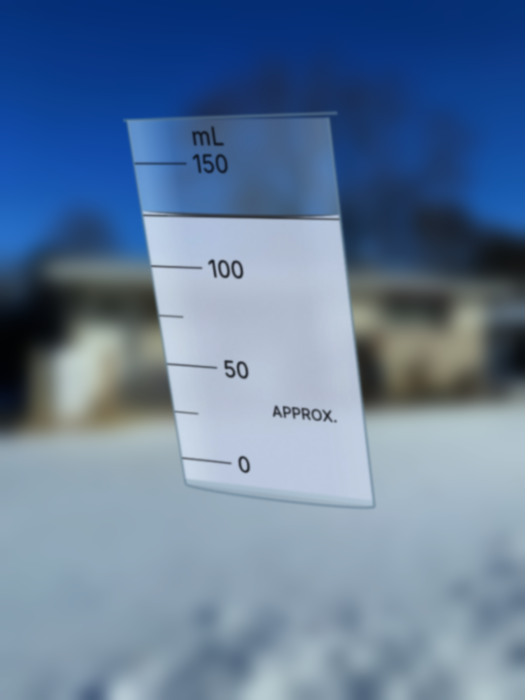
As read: value=125 unit=mL
